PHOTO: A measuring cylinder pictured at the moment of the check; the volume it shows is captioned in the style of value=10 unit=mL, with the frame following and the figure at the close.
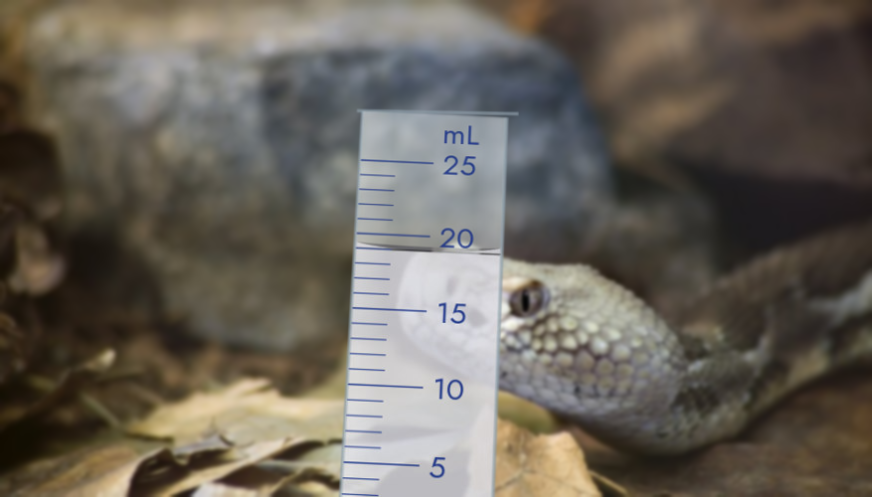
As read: value=19 unit=mL
